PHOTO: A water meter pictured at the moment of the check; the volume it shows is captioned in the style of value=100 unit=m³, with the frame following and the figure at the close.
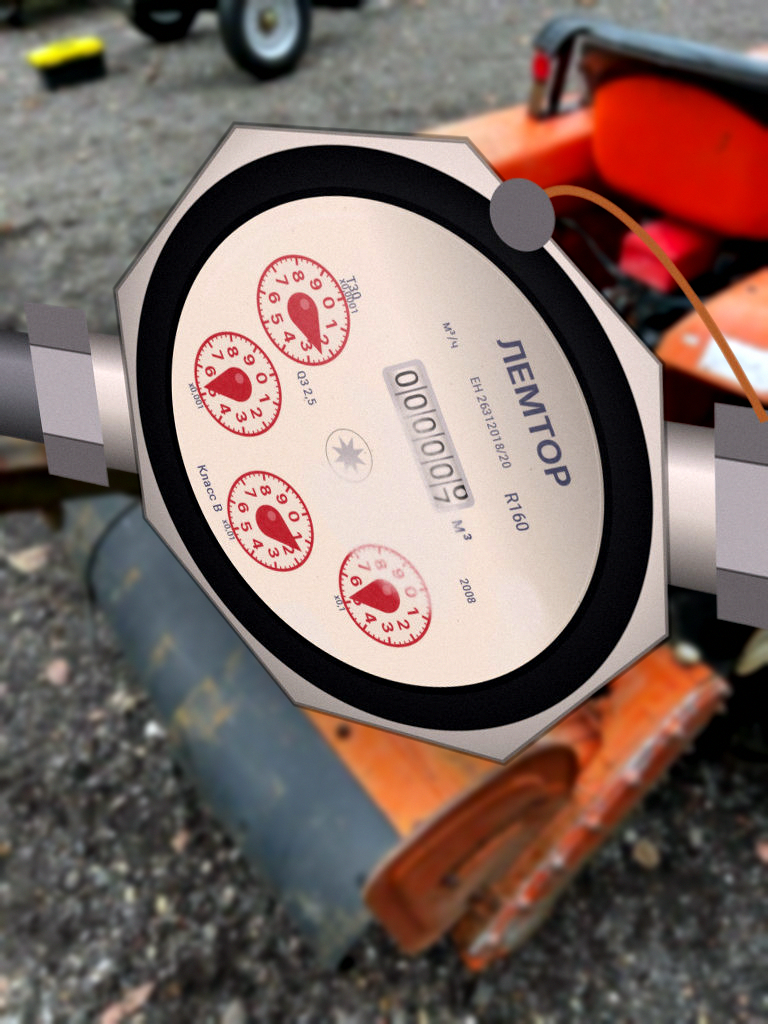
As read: value=6.5152 unit=m³
